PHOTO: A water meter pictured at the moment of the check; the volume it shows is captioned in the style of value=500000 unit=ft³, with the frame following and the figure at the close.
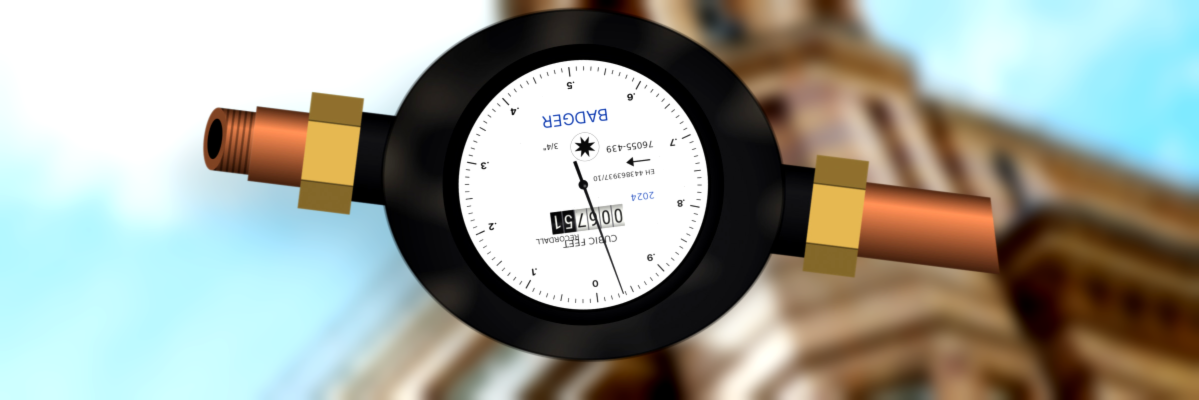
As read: value=6750.96 unit=ft³
